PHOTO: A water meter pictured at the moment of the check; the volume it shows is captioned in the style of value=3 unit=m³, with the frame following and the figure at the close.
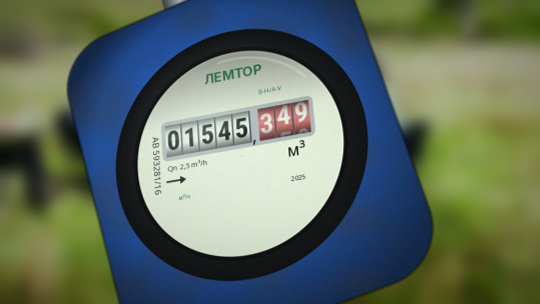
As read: value=1545.349 unit=m³
